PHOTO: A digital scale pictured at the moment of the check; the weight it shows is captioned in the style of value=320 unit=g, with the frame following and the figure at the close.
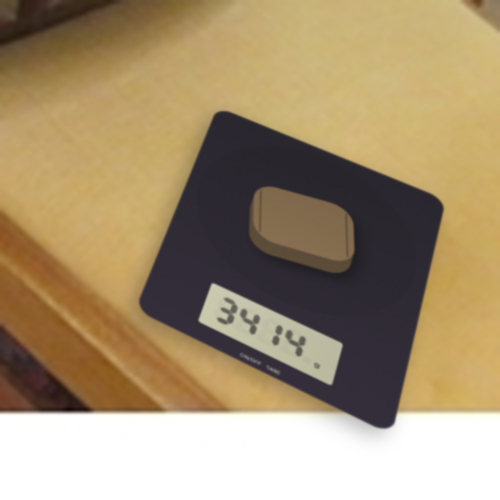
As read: value=3414 unit=g
